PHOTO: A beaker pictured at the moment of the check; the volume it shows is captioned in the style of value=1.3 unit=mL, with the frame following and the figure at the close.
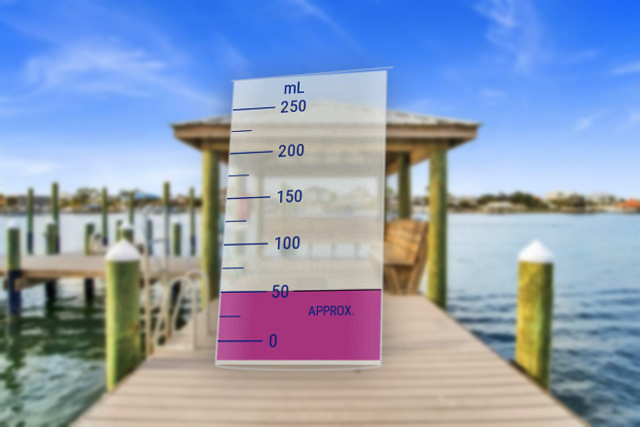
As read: value=50 unit=mL
